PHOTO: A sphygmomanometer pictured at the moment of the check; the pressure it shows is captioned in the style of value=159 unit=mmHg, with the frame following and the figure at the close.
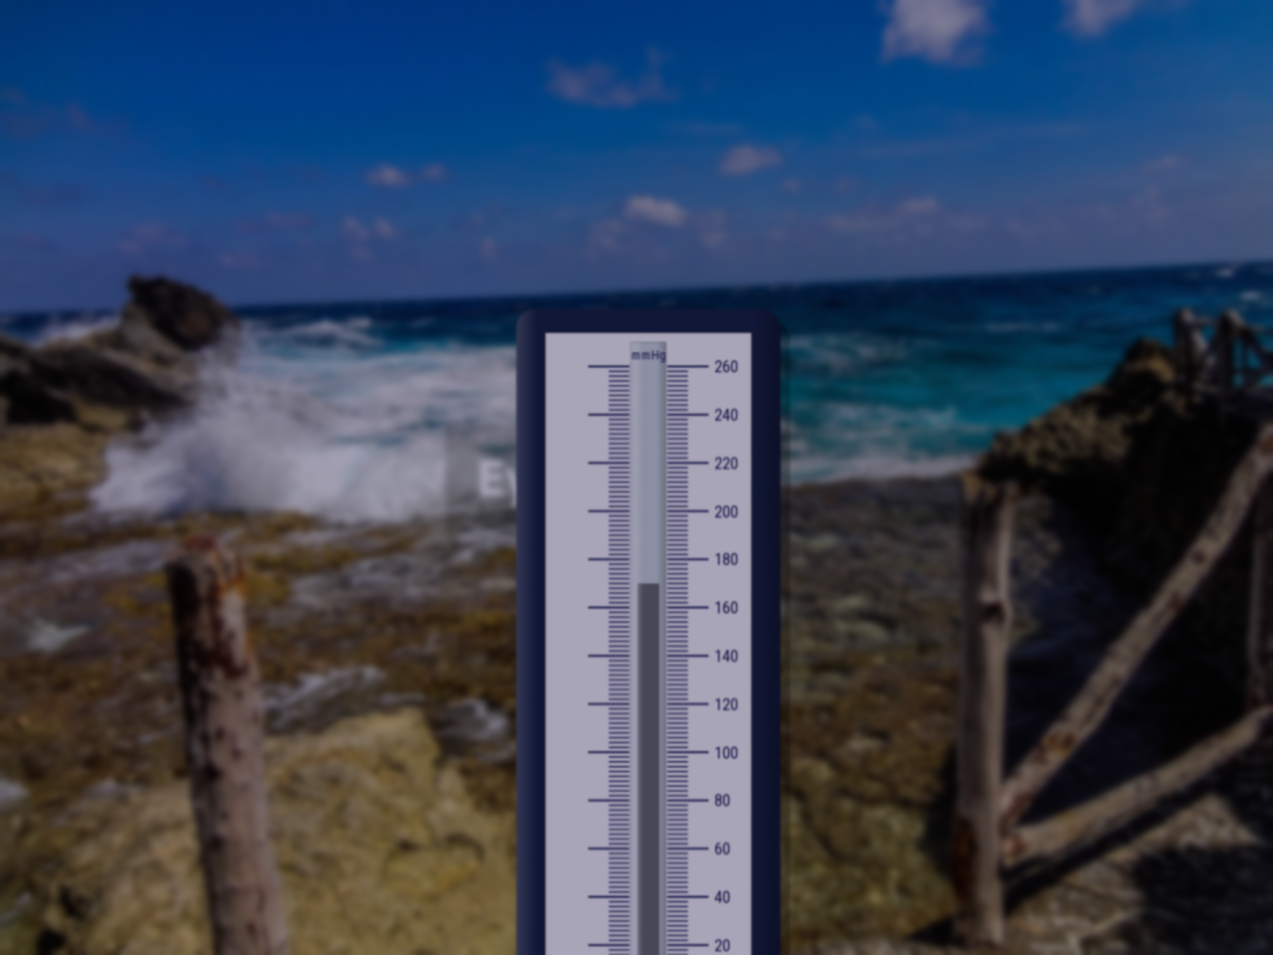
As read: value=170 unit=mmHg
